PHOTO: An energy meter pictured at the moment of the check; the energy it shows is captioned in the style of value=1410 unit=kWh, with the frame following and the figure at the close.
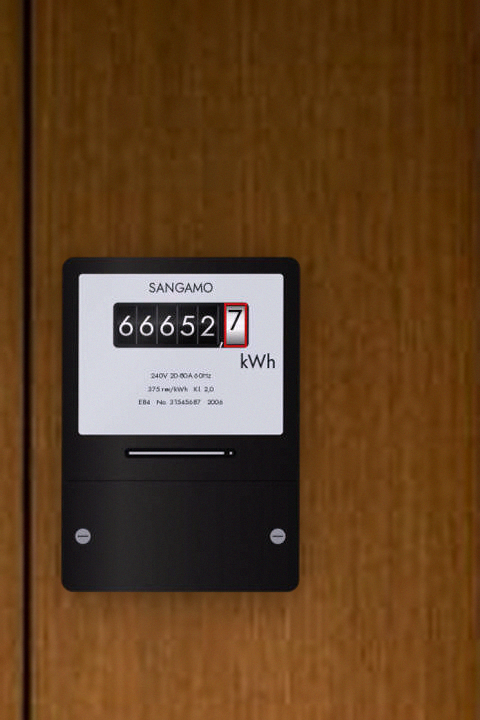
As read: value=66652.7 unit=kWh
